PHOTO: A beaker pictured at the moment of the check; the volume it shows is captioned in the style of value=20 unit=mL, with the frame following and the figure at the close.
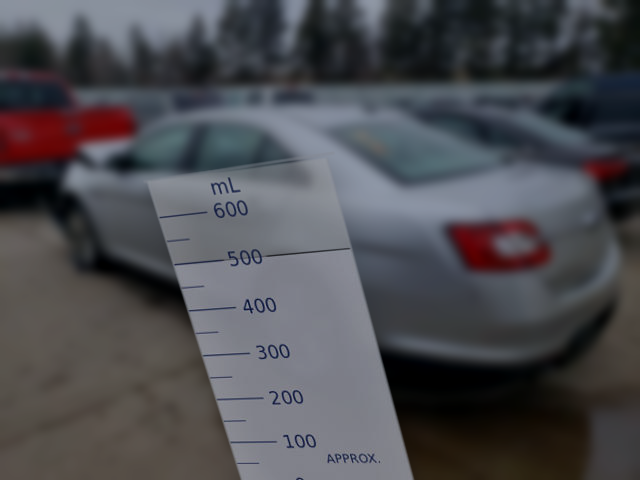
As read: value=500 unit=mL
